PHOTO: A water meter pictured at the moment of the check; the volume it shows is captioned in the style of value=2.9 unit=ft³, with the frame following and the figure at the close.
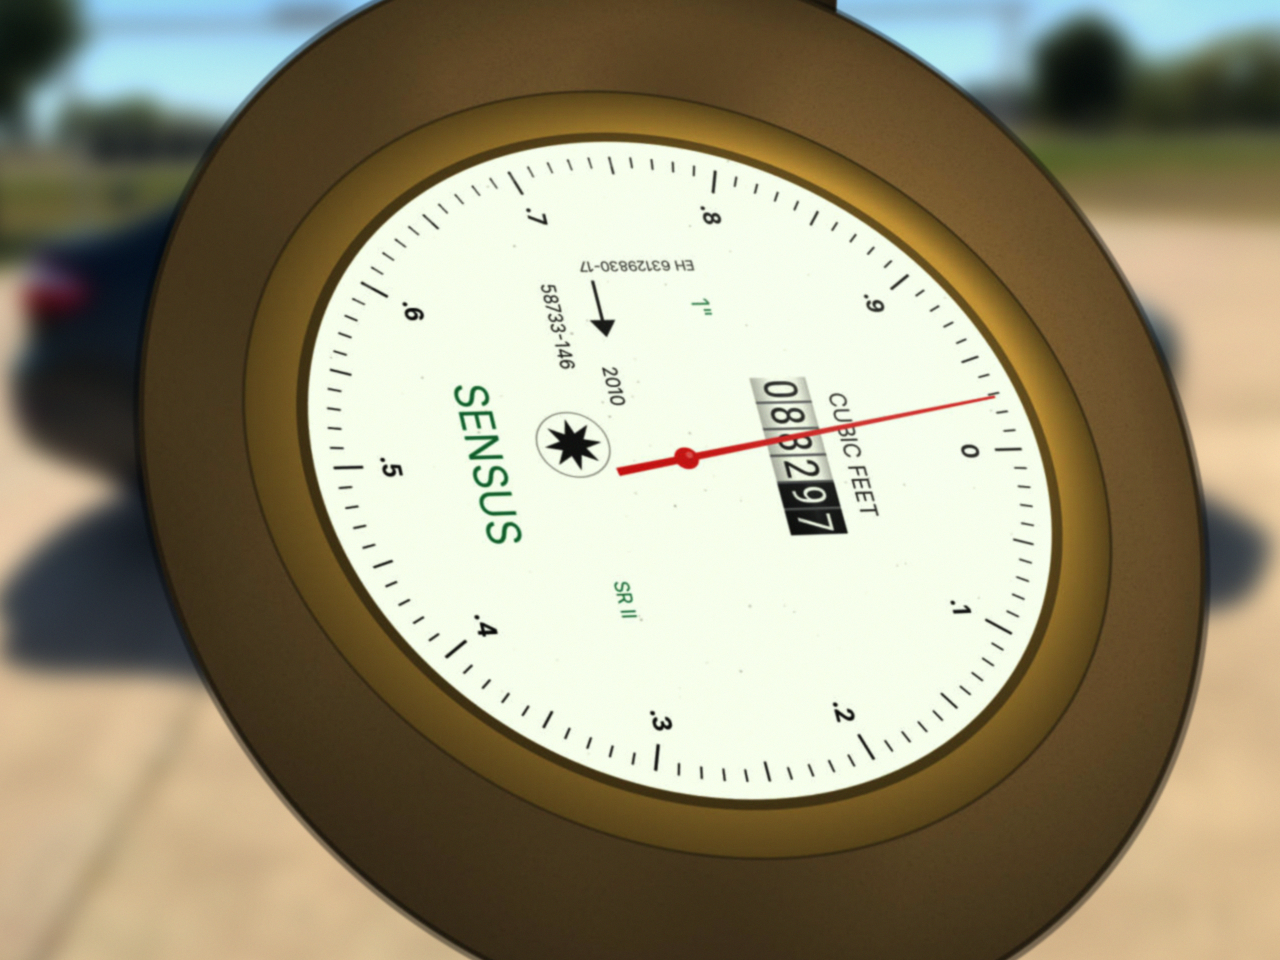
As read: value=88296.97 unit=ft³
